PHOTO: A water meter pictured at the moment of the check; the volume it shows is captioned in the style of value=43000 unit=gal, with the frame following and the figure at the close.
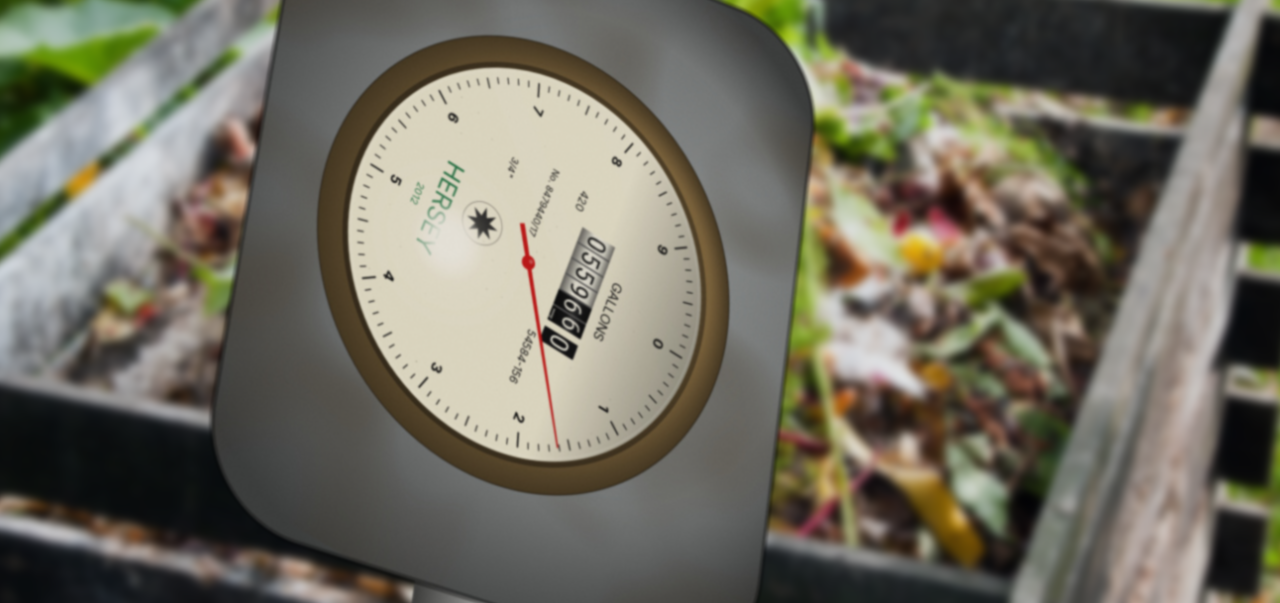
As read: value=559661.6 unit=gal
